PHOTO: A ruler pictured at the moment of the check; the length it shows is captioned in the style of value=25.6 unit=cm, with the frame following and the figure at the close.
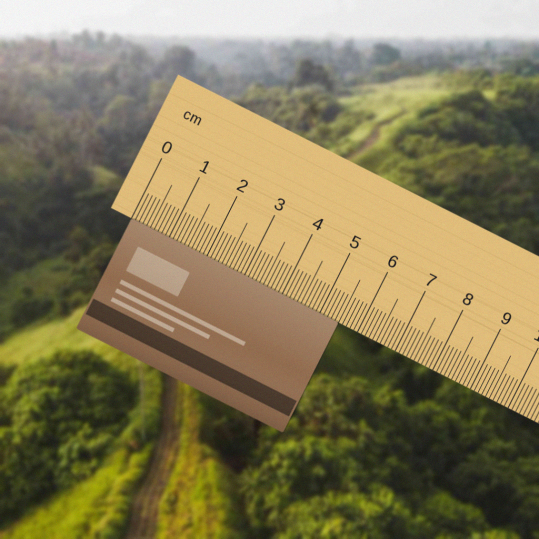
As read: value=5.5 unit=cm
